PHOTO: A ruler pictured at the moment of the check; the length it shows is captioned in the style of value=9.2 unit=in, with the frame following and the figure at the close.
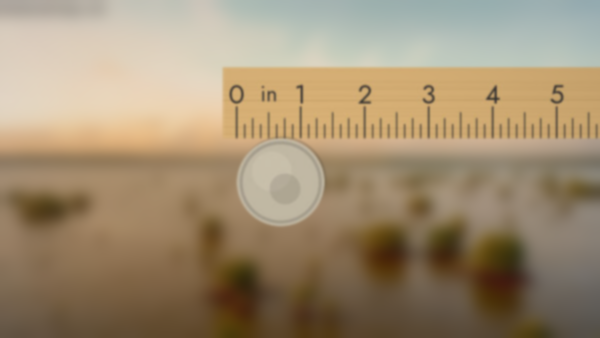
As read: value=1.375 unit=in
